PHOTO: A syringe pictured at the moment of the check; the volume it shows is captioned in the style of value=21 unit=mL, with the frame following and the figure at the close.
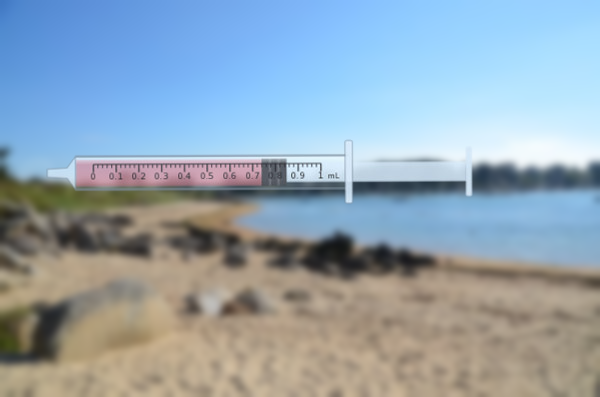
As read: value=0.74 unit=mL
